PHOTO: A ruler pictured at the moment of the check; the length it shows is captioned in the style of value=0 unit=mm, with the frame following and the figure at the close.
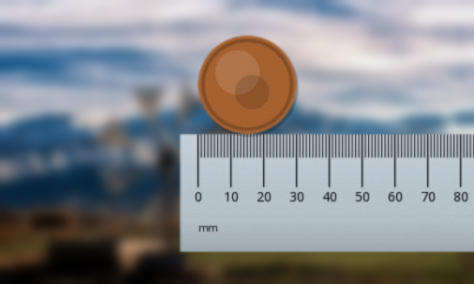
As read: value=30 unit=mm
